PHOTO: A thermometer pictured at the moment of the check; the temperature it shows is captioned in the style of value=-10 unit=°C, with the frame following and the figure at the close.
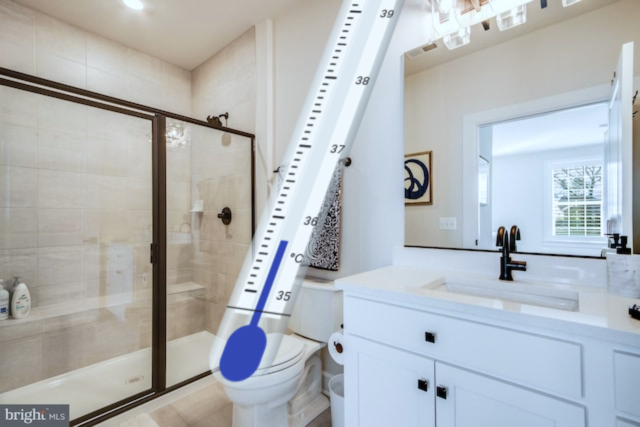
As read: value=35.7 unit=°C
